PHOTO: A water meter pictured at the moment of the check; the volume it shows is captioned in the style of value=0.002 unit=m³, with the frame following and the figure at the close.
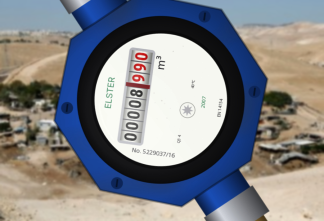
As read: value=8.990 unit=m³
